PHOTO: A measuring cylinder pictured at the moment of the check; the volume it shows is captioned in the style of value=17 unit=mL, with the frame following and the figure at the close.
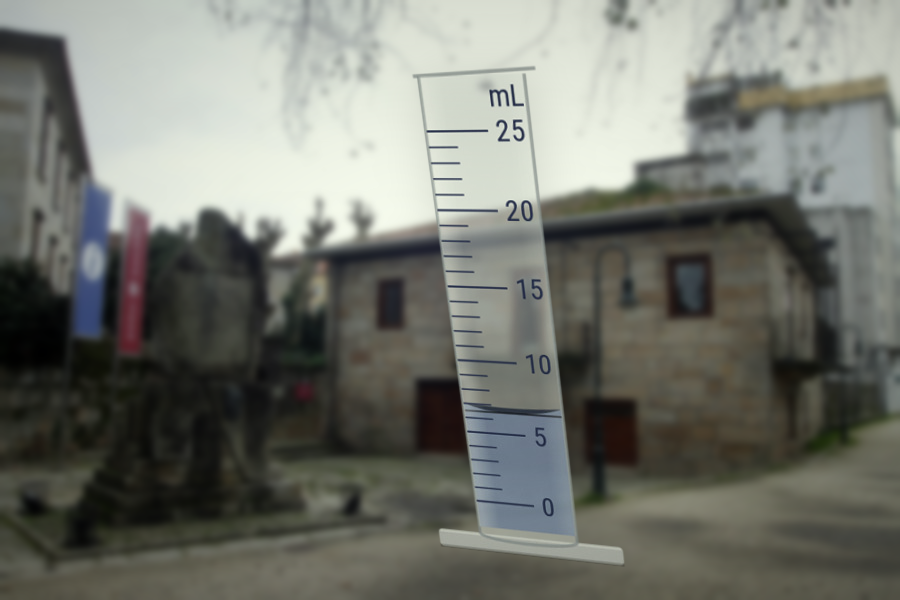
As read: value=6.5 unit=mL
